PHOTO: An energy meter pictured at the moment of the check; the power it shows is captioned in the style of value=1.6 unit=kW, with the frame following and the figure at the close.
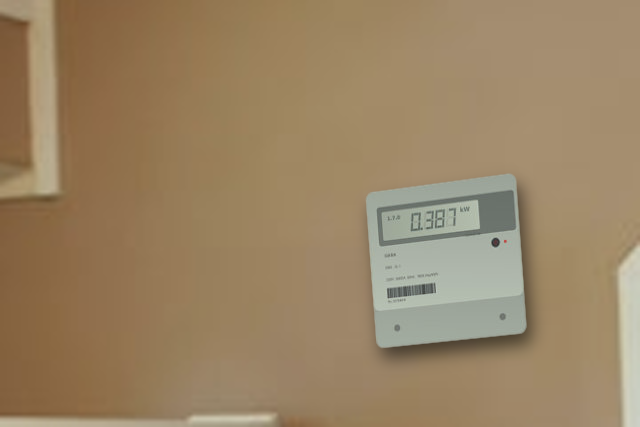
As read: value=0.387 unit=kW
